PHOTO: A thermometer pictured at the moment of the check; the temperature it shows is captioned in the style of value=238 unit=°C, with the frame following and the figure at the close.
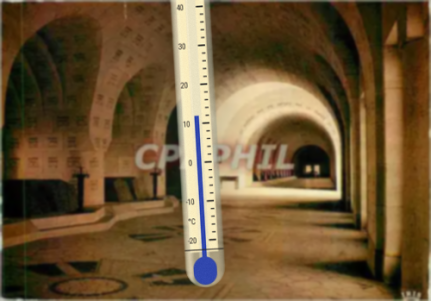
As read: value=12 unit=°C
